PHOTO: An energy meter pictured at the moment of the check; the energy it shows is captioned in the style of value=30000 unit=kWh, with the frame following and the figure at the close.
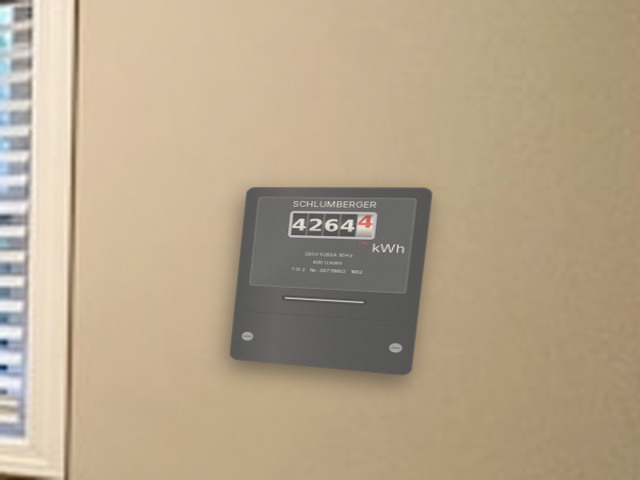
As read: value=4264.4 unit=kWh
